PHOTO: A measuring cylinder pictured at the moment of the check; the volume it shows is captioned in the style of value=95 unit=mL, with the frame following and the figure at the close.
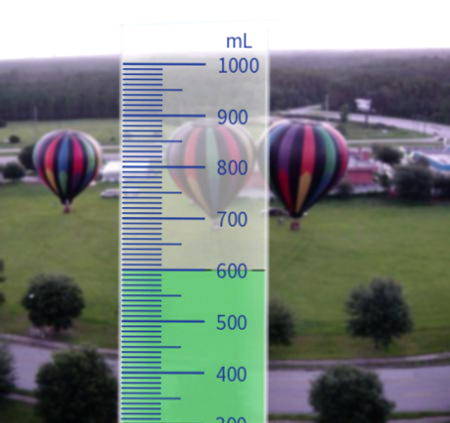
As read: value=600 unit=mL
